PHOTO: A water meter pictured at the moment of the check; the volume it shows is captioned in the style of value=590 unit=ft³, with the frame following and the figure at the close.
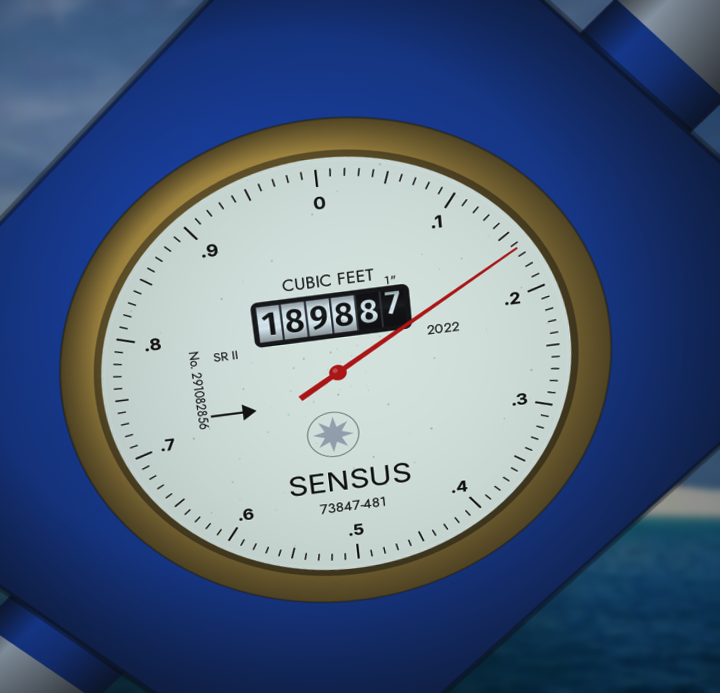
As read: value=189887.16 unit=ft³
